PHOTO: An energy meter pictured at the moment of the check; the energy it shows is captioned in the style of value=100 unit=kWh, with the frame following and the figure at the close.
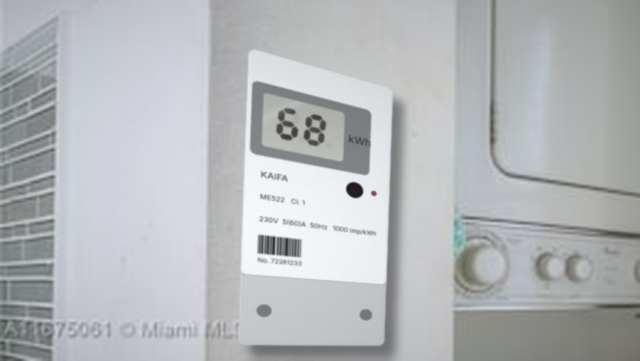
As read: value=68 unit=kWh
